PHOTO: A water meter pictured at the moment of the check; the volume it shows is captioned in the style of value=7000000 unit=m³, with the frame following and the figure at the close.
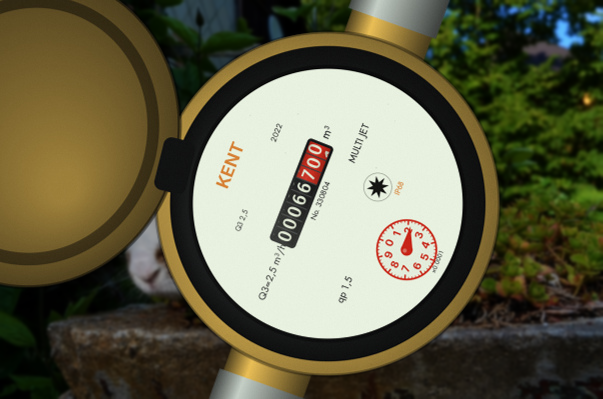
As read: value=66.7002 unit=m³
